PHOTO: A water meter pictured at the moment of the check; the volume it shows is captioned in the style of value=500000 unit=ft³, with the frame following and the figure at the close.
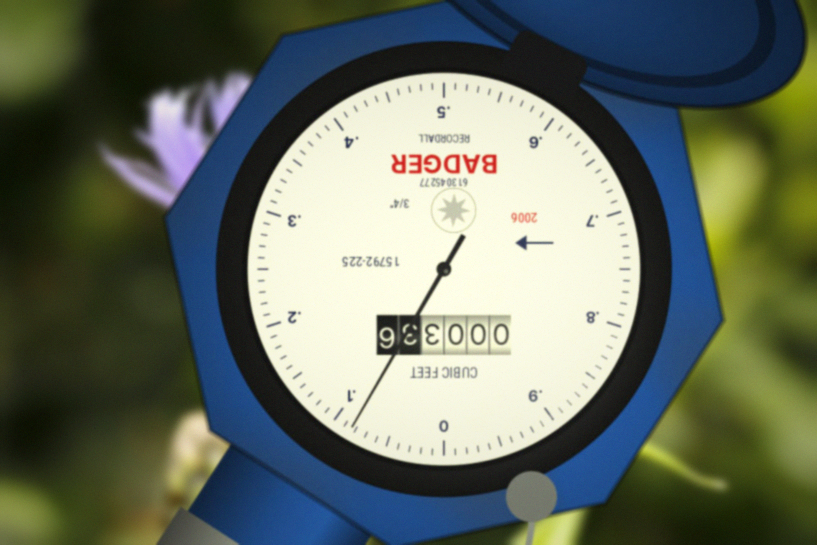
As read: value=336.08 unit=ft³
